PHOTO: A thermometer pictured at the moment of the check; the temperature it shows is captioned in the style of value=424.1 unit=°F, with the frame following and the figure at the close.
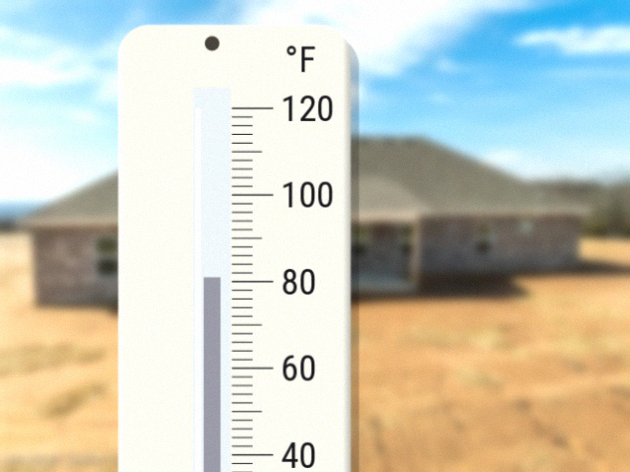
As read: value=81 unit=°F
